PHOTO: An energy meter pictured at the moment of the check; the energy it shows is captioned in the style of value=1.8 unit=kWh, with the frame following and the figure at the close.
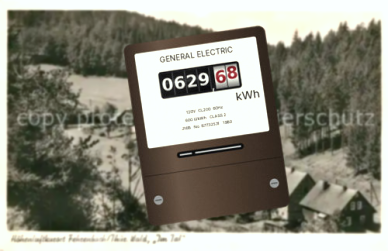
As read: value=629.68 unit=kWh
